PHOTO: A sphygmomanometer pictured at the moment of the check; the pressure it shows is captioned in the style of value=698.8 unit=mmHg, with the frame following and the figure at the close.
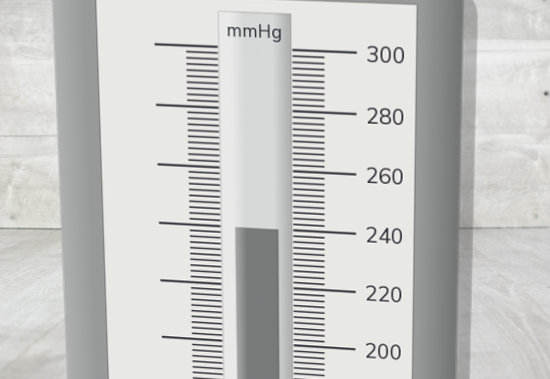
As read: value=240 unit=mmHg
